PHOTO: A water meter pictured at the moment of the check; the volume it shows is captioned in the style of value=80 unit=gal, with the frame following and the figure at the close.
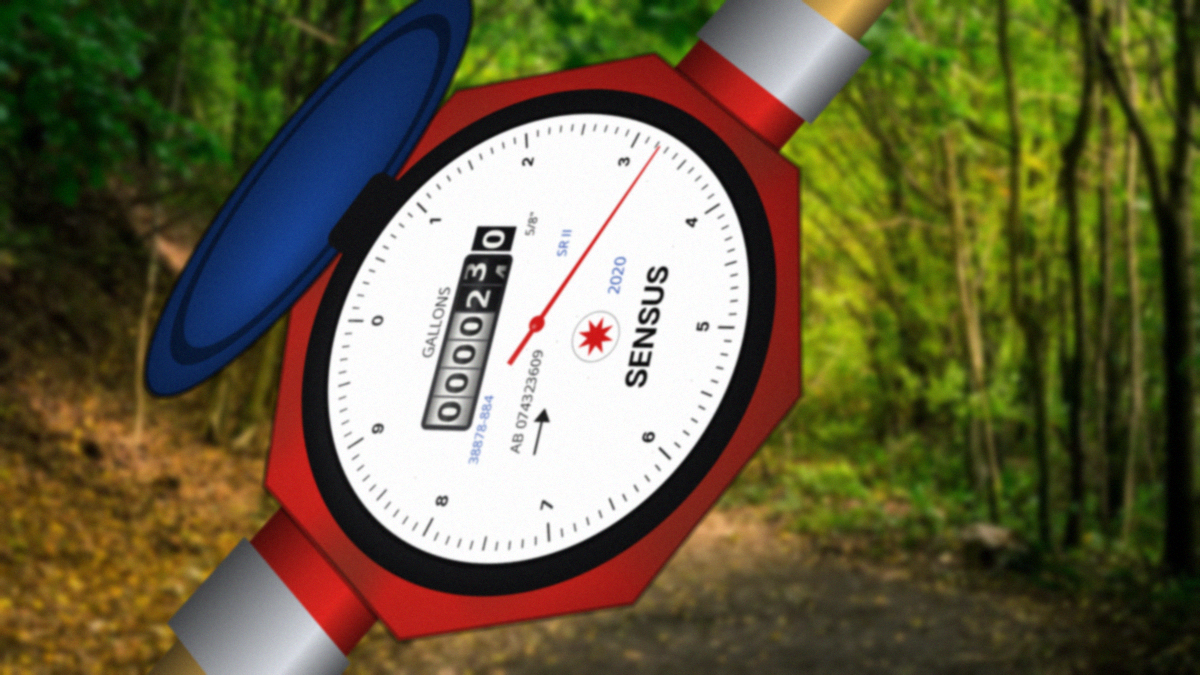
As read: value=233.2 unit=gal
